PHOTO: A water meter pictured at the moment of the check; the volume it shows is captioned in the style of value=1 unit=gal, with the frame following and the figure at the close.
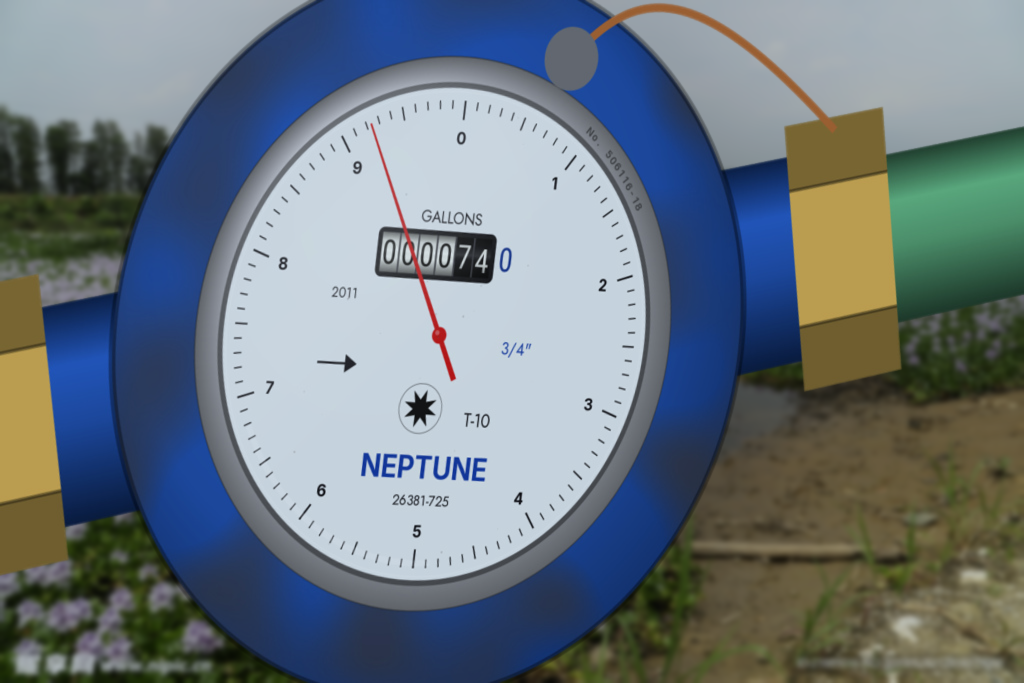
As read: value=739.2 unit=gal
